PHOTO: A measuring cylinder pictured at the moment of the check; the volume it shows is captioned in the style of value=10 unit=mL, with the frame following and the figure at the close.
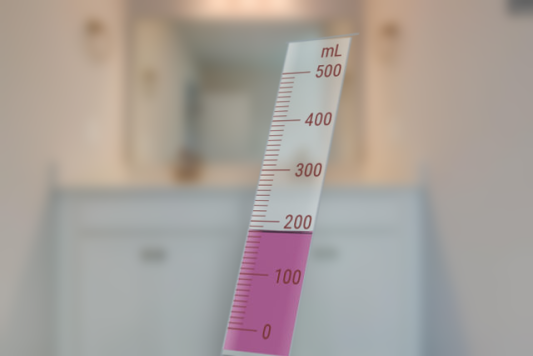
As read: value=180 unit=mL
